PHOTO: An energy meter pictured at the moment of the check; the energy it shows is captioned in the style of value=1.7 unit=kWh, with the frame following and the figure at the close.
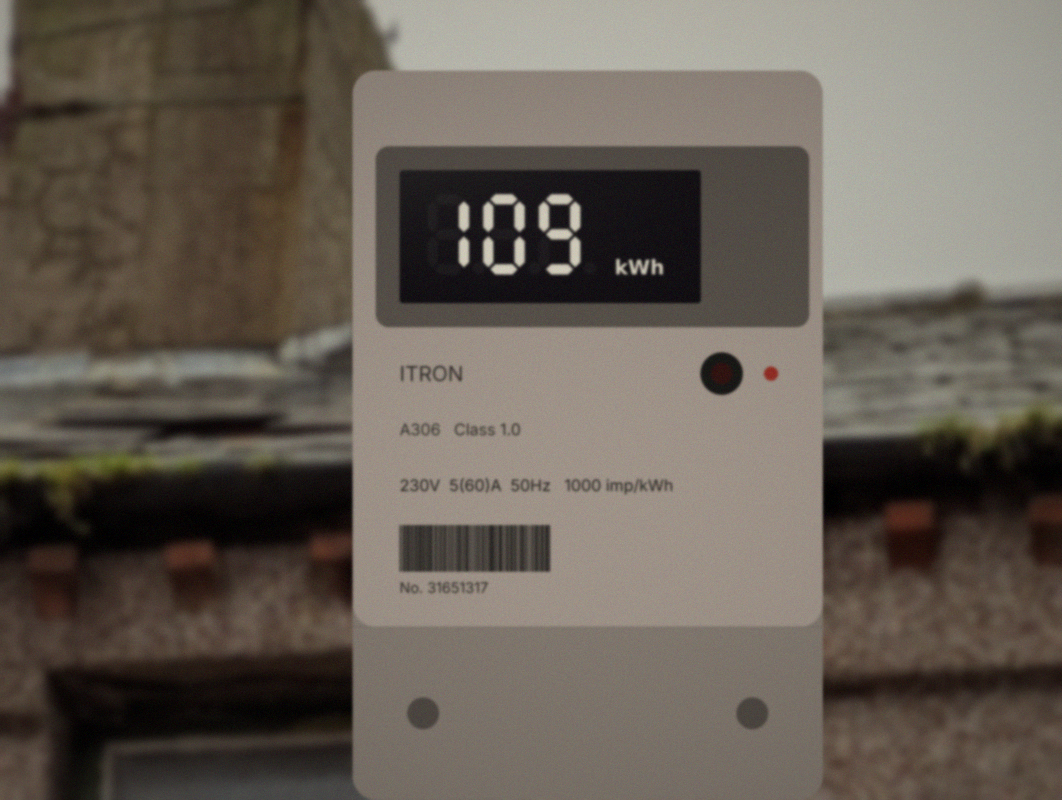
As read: value=109 unit=kWh
